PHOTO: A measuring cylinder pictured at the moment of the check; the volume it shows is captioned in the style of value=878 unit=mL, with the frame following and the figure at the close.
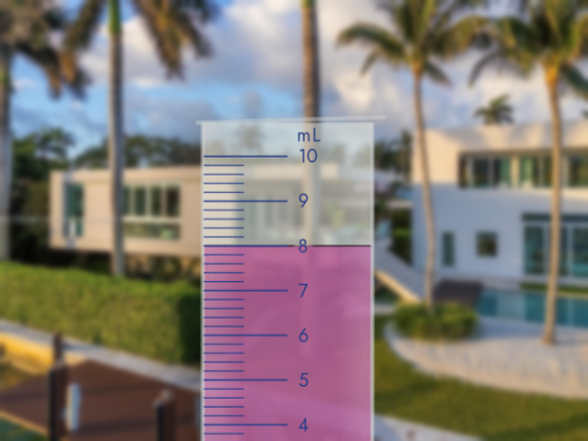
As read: value=8 unit=mL
